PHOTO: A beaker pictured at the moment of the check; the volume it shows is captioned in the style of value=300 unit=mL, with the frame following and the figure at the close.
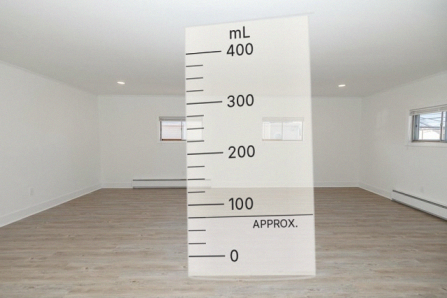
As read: value=75 unit=mL
